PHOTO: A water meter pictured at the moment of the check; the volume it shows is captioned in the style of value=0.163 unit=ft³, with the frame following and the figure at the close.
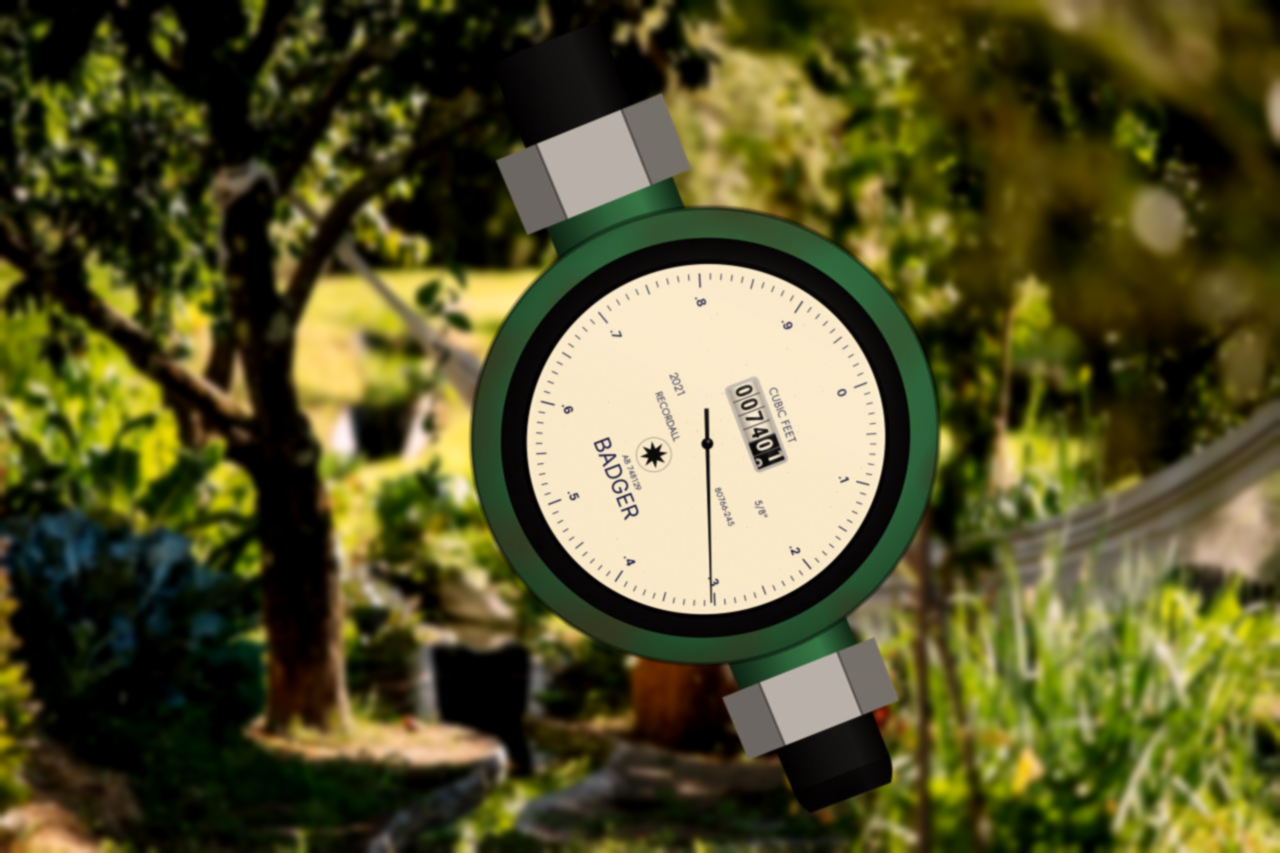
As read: value=7401.30 unit=ft³
